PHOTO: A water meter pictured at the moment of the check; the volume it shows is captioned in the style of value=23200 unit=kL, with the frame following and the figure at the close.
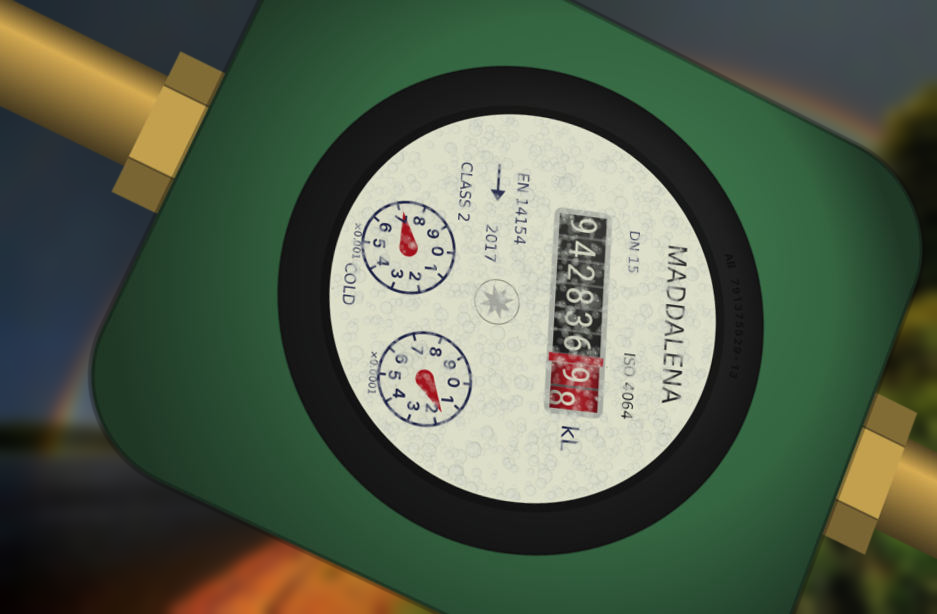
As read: value=942836.9771 unit=kL
